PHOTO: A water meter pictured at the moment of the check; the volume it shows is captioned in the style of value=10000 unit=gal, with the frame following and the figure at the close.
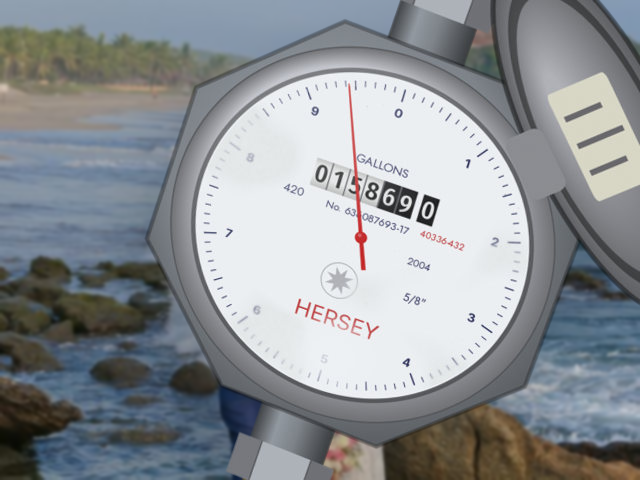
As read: value=158689.4 unit=gal
